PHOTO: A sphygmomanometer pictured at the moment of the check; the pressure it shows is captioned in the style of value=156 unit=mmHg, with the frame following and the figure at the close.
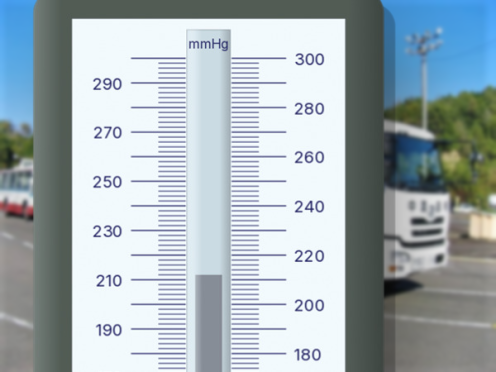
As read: value=212 unit=mmHg
